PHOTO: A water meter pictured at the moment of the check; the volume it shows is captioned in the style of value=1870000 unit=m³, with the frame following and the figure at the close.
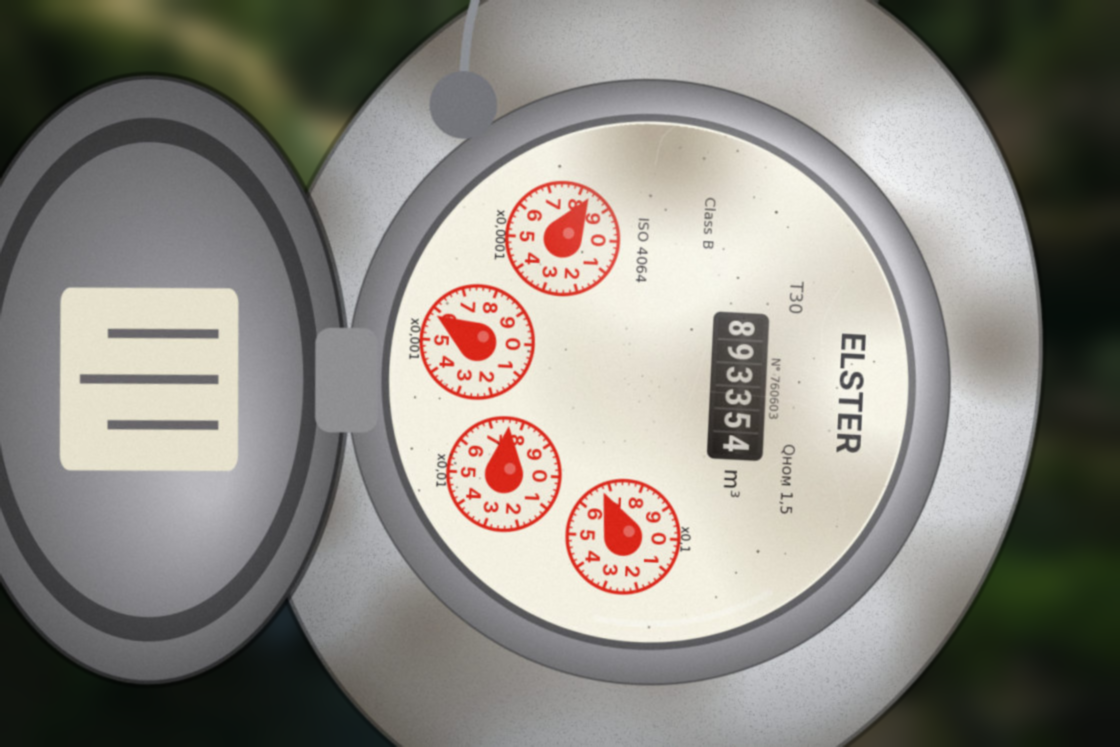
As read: value=893354.6758 unit=m³
